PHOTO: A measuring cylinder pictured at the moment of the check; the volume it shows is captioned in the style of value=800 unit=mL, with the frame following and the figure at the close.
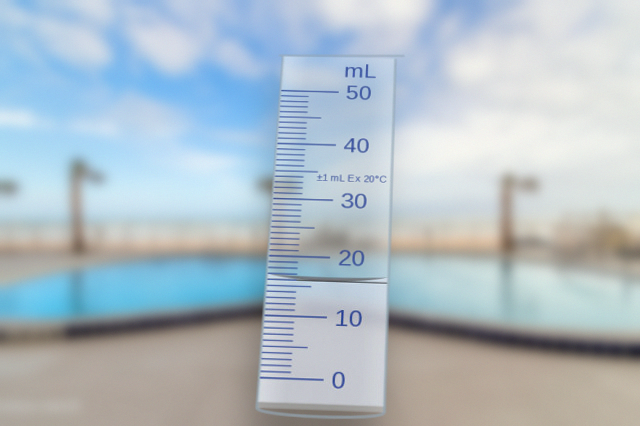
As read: value=16 unit=mL
